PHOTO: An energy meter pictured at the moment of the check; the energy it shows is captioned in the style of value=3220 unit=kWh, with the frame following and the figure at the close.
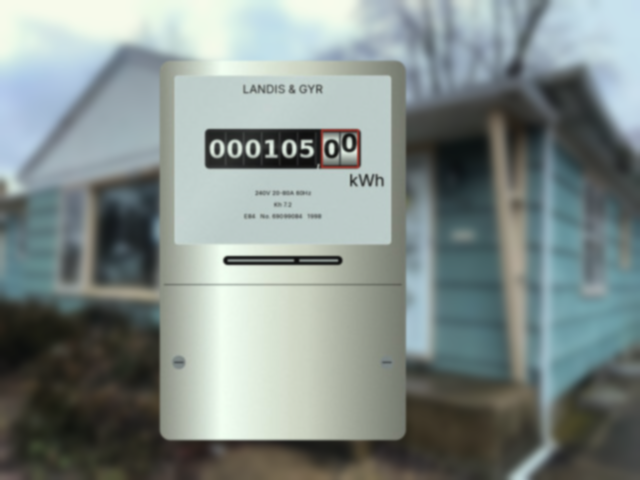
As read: value=105.00 unit=kWh
